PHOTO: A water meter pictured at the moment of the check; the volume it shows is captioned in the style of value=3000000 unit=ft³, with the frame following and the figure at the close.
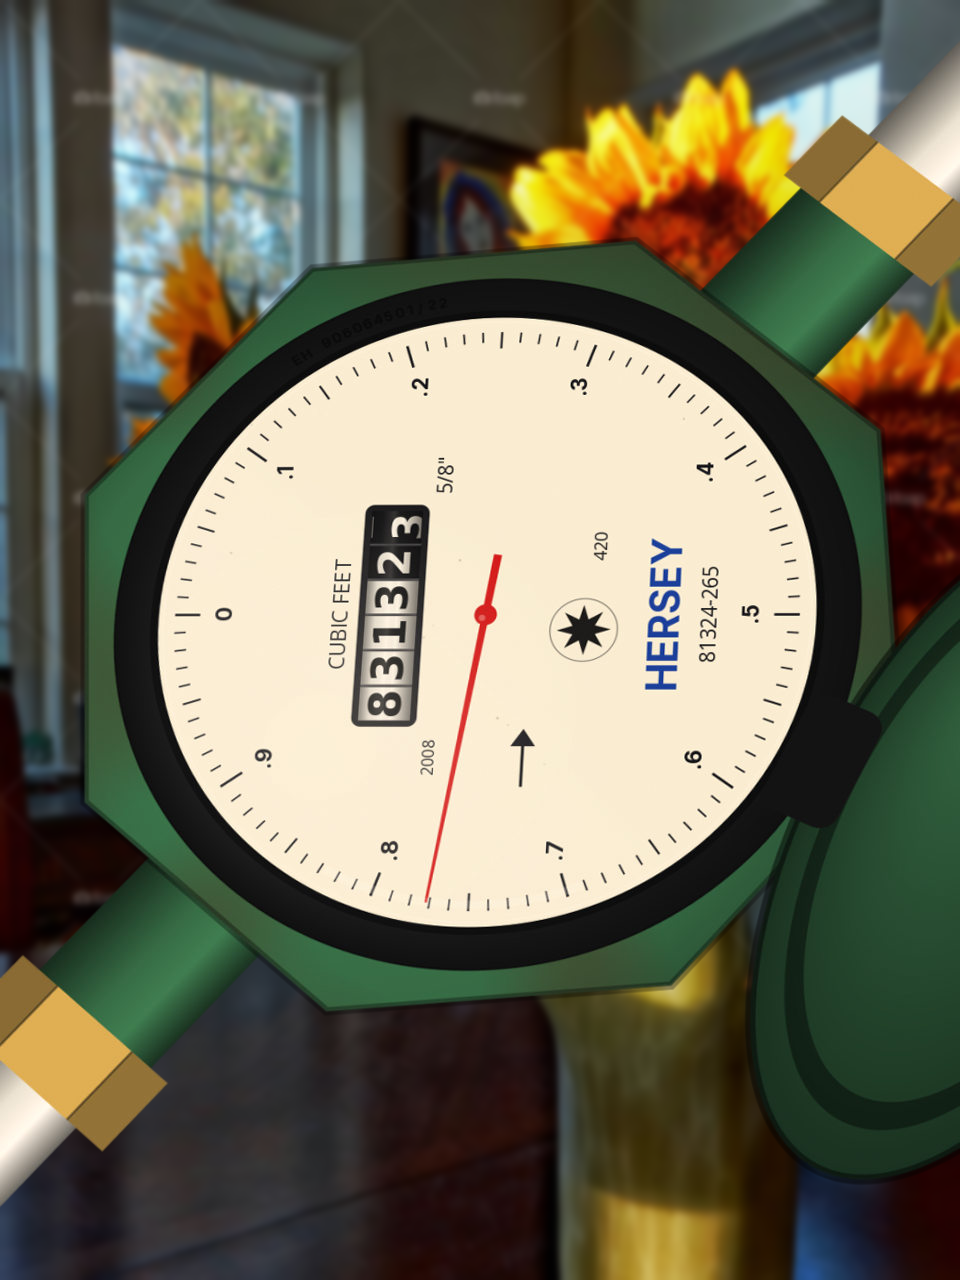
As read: value=831322.77 unit=ft³
